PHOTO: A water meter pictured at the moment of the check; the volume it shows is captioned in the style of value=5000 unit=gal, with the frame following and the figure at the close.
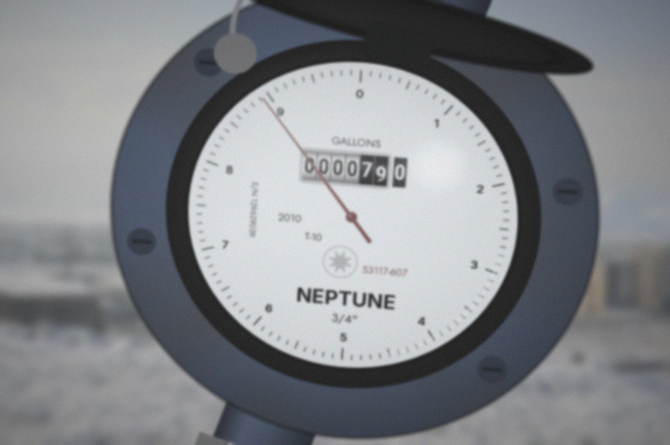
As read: value=788.9 unit=gal
